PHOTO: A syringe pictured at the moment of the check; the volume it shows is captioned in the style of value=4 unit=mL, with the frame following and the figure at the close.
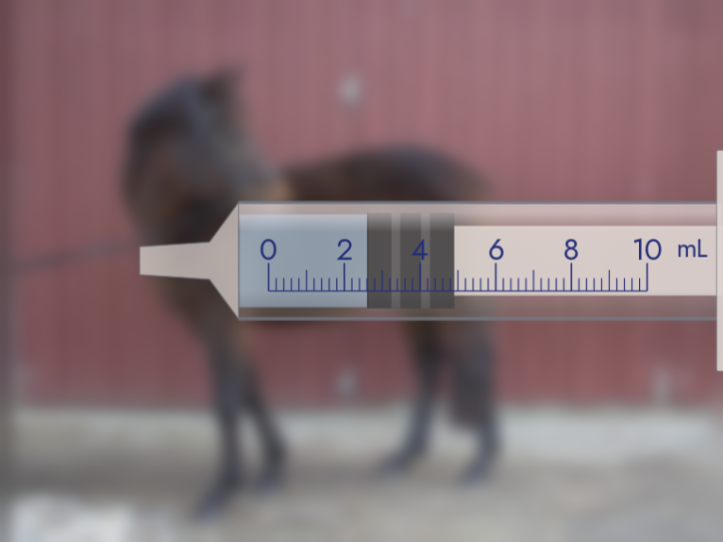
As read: value=2.6 unit=mL
